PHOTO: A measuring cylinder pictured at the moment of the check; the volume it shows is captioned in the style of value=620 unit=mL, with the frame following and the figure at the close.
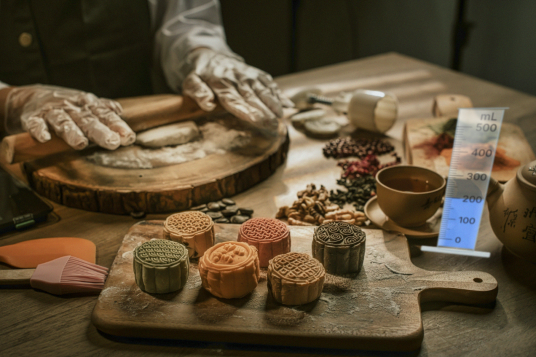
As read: value=200 unit=mL
